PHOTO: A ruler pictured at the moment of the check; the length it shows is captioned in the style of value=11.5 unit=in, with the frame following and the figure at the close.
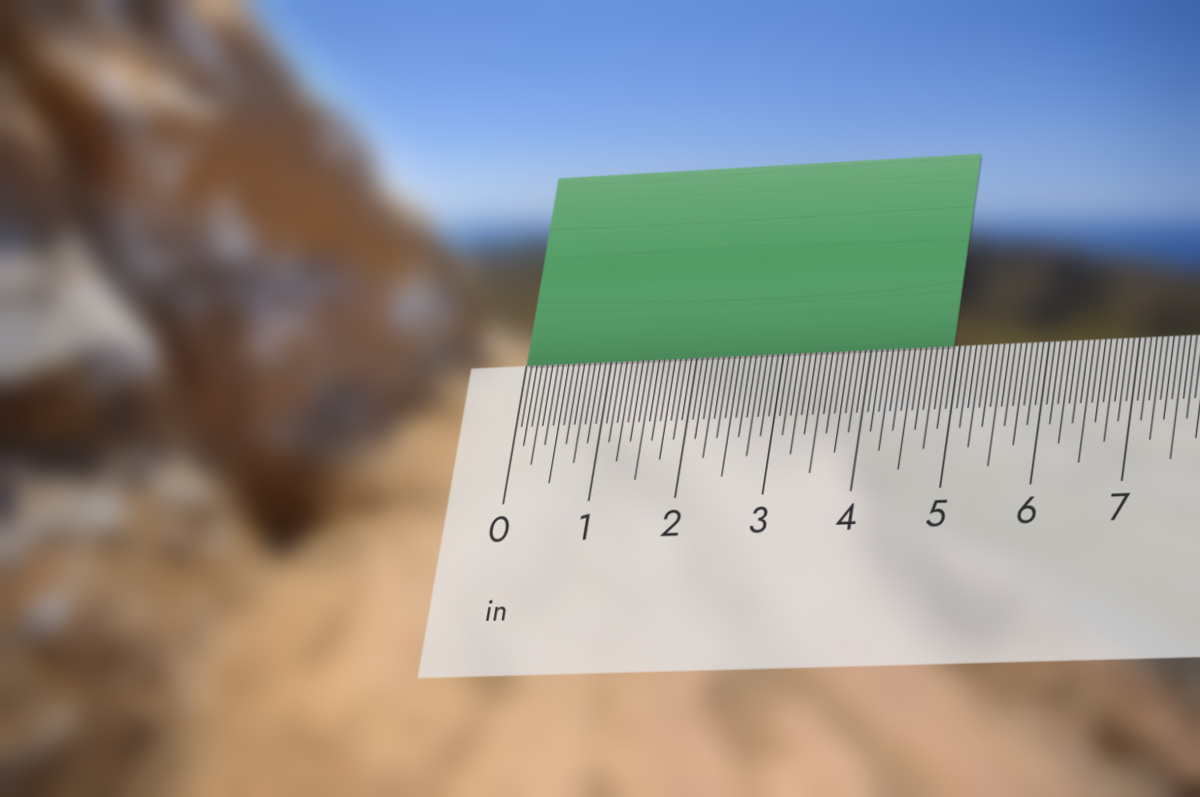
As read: value=4.9375 unit=in
